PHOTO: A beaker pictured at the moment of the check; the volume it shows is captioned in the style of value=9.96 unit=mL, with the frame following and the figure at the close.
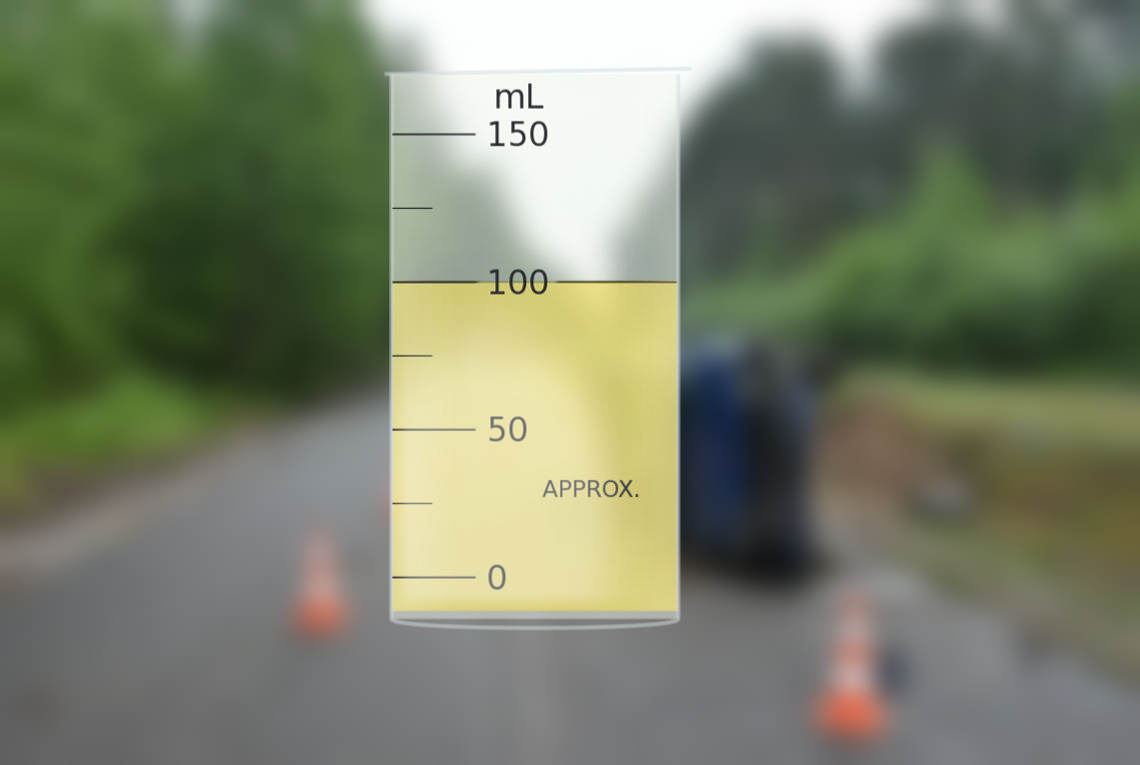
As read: value=100 unit=mL
